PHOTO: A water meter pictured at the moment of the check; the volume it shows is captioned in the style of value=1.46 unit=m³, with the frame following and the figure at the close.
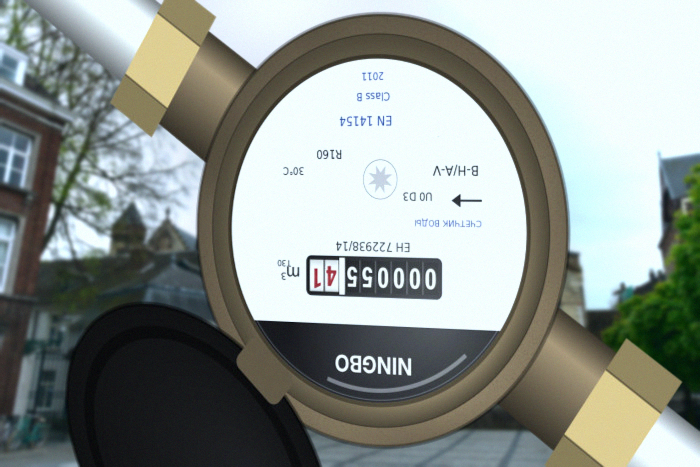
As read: value=55.41 unit=m³
